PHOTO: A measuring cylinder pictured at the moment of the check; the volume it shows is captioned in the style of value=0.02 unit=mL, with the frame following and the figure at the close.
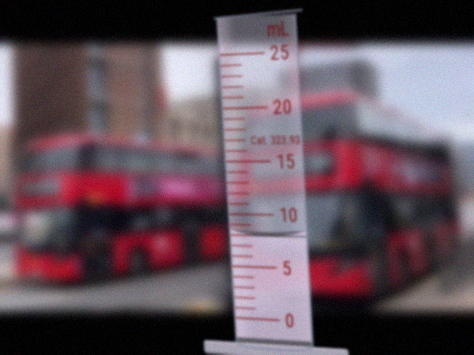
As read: value=8 unit=mL
